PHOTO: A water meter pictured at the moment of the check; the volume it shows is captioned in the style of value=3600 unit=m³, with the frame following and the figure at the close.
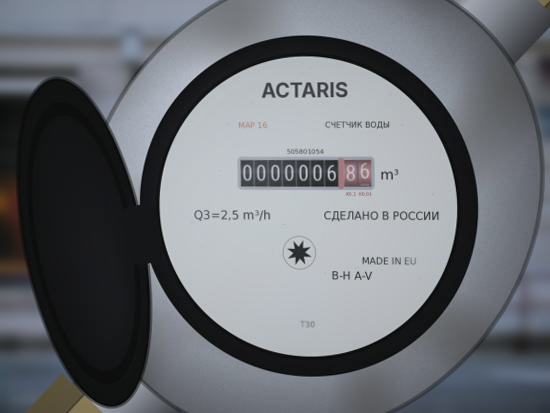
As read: value=6.86 unit=m³
